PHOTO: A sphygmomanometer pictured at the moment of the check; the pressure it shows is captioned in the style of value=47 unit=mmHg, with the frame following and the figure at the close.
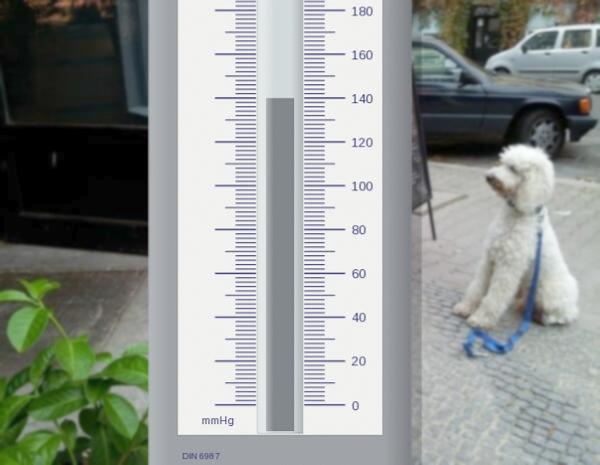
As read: value=140 unit=mmHg
